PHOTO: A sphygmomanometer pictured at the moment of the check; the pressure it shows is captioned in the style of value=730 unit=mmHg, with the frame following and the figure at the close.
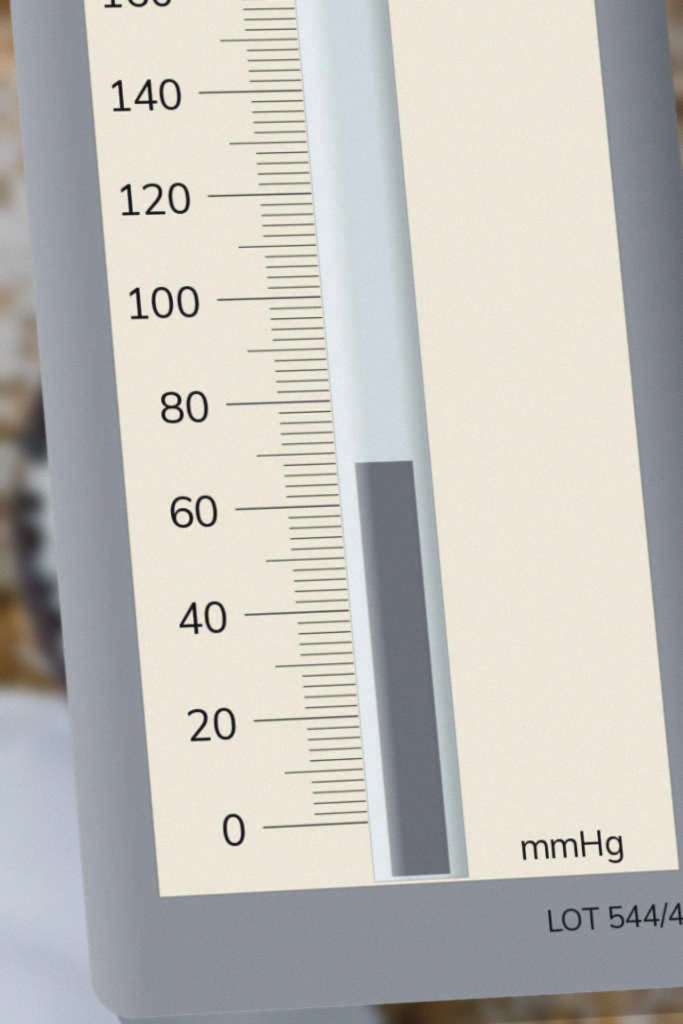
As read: value=68 unit=mmHg
